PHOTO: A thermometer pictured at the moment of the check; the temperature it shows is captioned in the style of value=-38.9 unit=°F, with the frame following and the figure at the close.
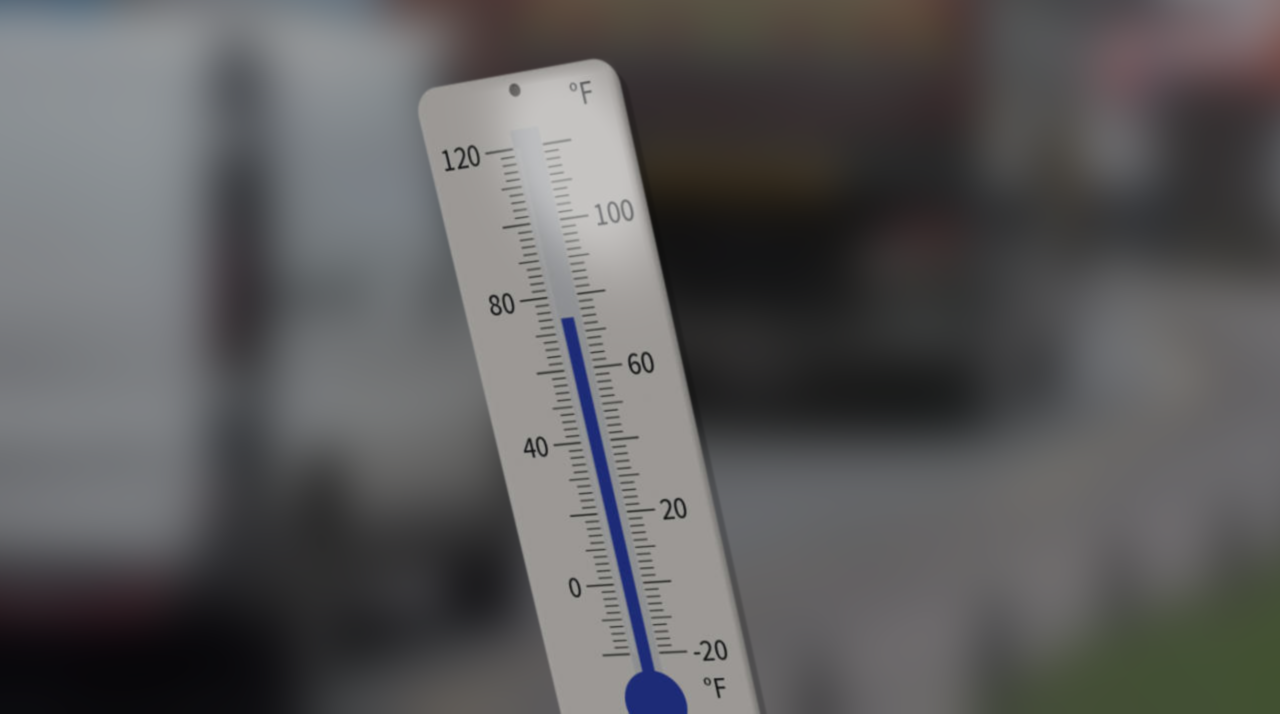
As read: value=74 unit=°F
